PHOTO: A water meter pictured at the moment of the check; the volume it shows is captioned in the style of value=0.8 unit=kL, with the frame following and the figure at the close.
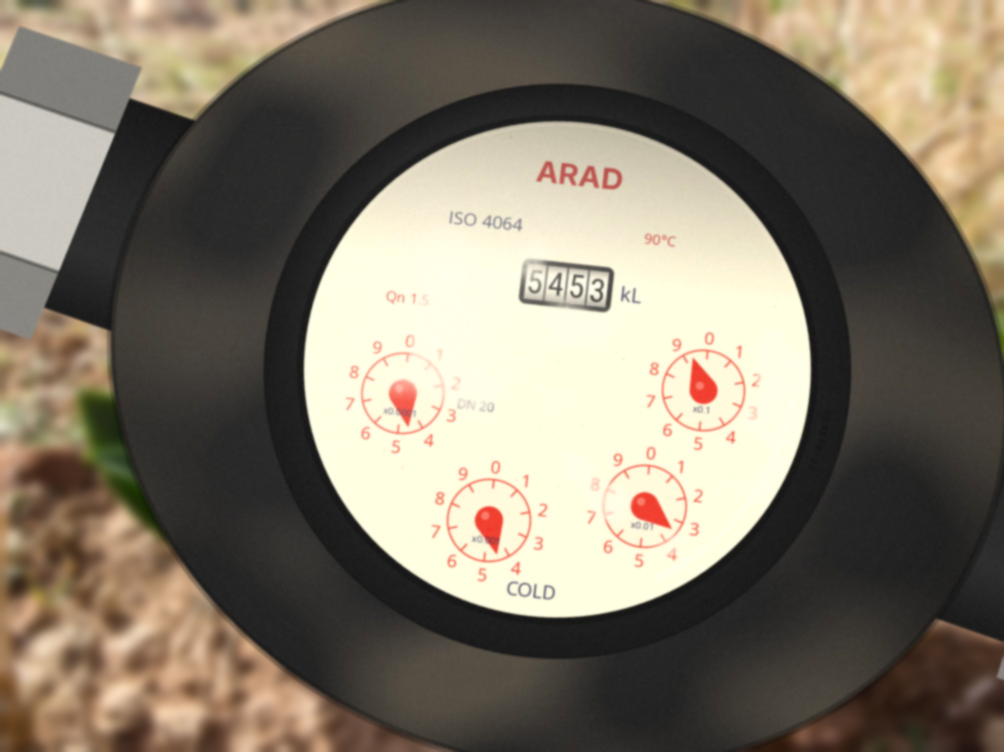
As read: value=5452.9344 unit=kL
